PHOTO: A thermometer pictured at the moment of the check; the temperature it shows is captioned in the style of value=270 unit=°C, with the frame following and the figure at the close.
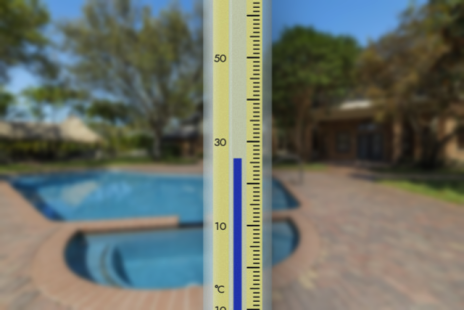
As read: value=26 unit=°C
